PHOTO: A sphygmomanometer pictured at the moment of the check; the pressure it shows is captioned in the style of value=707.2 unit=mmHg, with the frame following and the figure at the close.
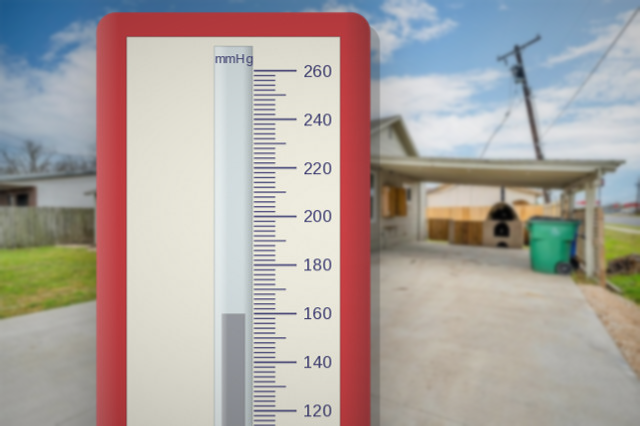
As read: value=160 unit=mmHg
